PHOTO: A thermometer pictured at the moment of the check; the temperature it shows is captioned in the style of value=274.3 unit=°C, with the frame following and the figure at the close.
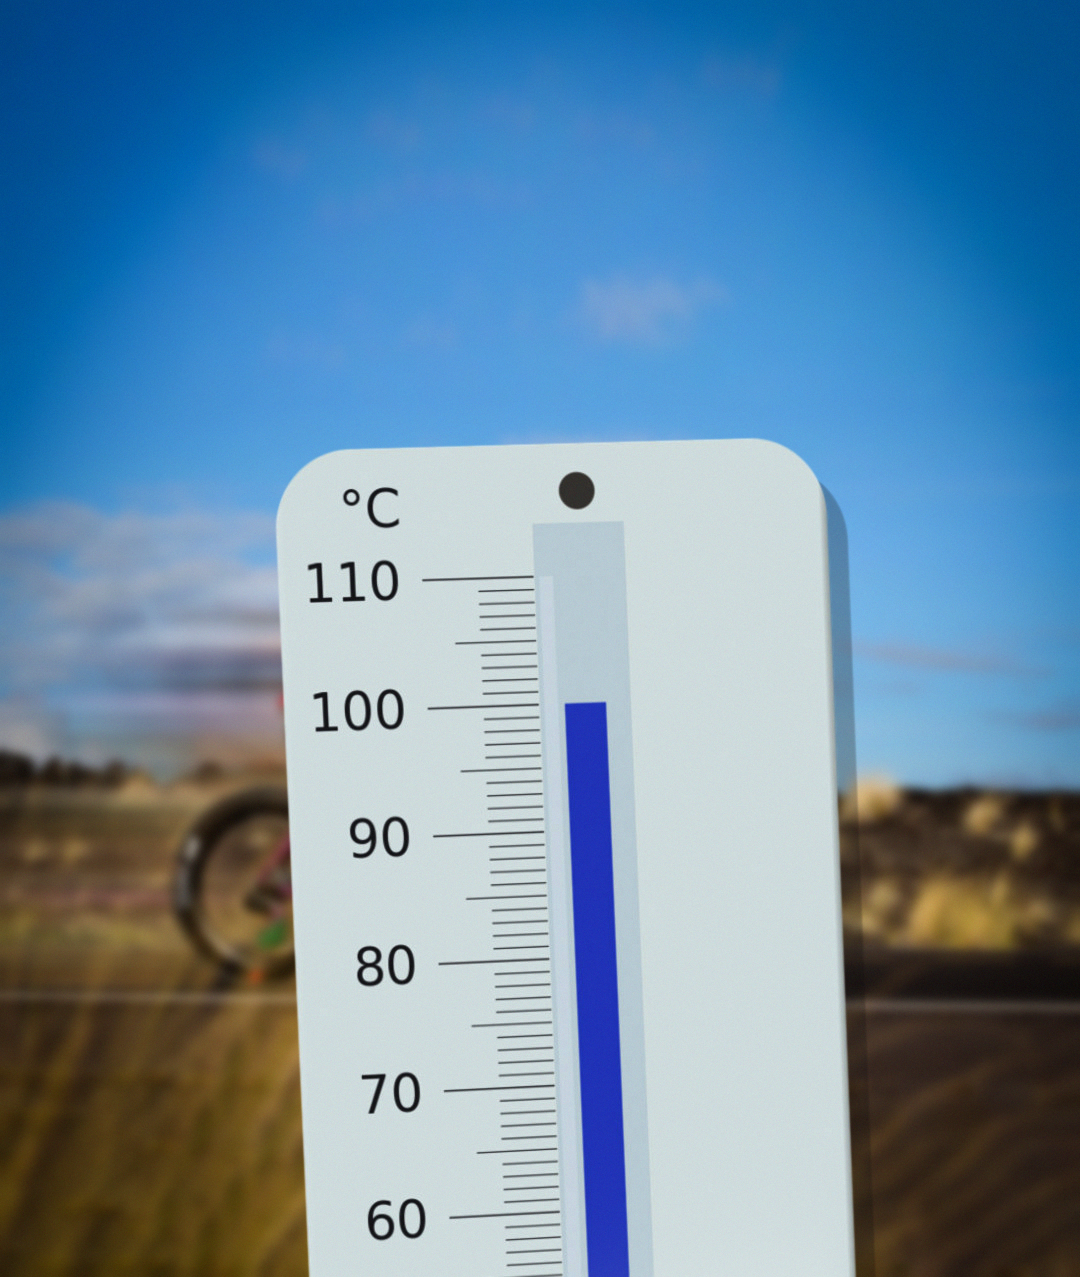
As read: value=100 unit=°C
